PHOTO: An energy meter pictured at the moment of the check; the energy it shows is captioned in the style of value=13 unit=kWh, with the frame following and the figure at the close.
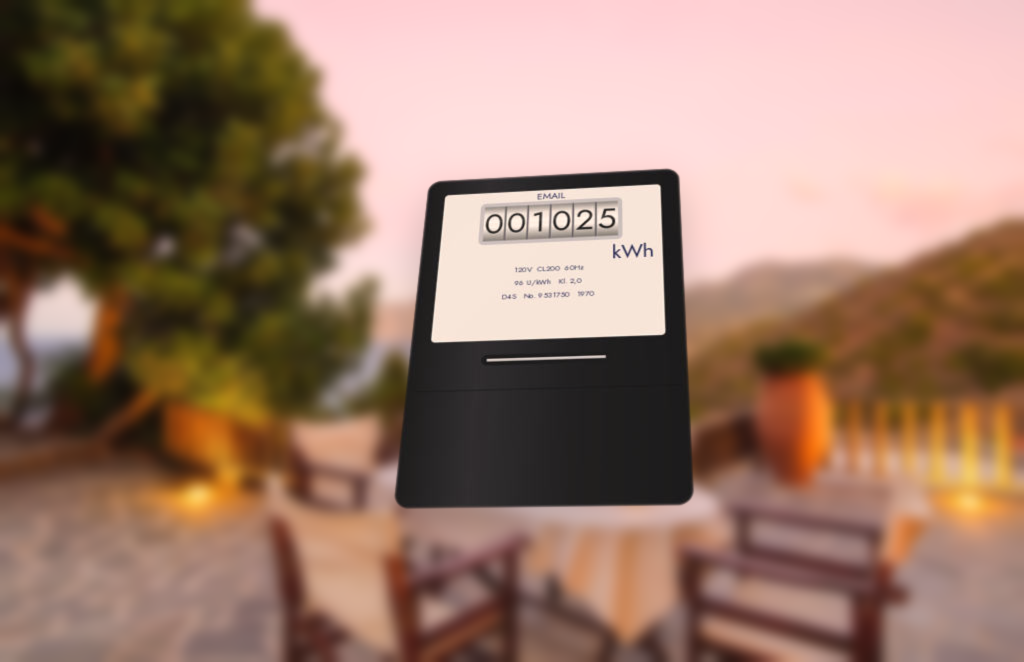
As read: value=1025 unit=kWh
